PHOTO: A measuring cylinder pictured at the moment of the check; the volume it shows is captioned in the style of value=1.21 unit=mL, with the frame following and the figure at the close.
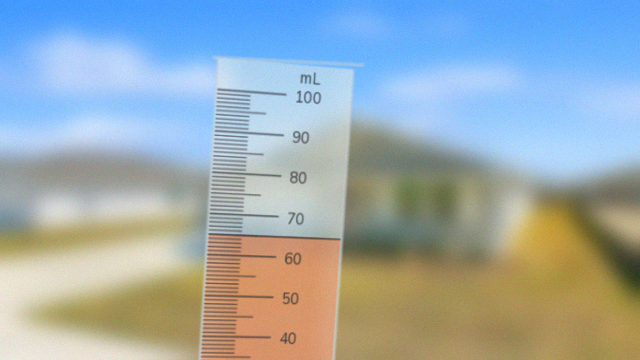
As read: value=65 unit=mL
